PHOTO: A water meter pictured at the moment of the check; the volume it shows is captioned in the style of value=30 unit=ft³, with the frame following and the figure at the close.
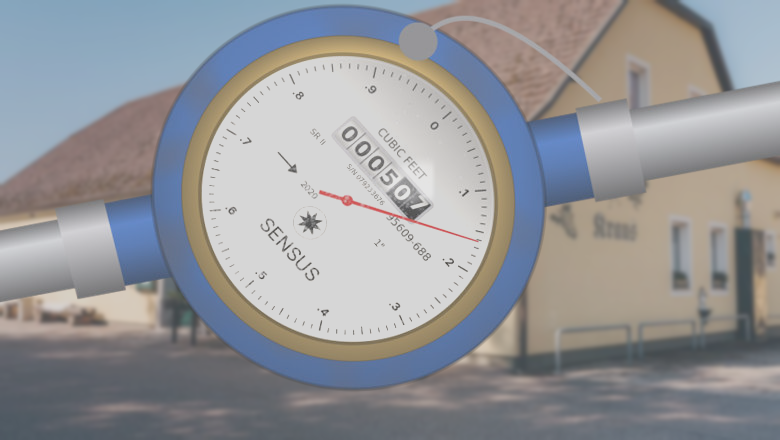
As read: value=507.16 unit=ft³
